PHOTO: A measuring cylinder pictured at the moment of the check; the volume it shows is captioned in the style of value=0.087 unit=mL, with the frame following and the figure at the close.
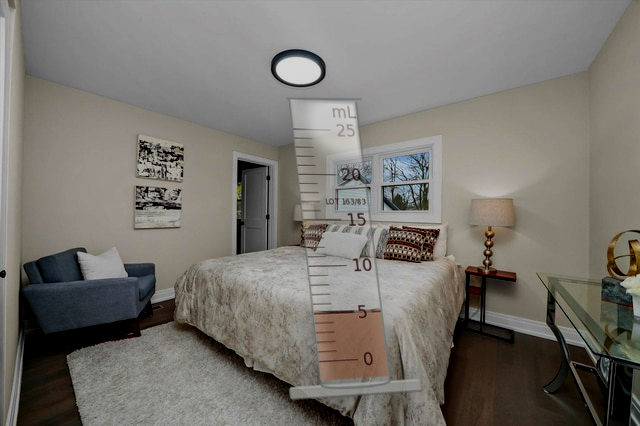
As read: value=5 unit=mL
